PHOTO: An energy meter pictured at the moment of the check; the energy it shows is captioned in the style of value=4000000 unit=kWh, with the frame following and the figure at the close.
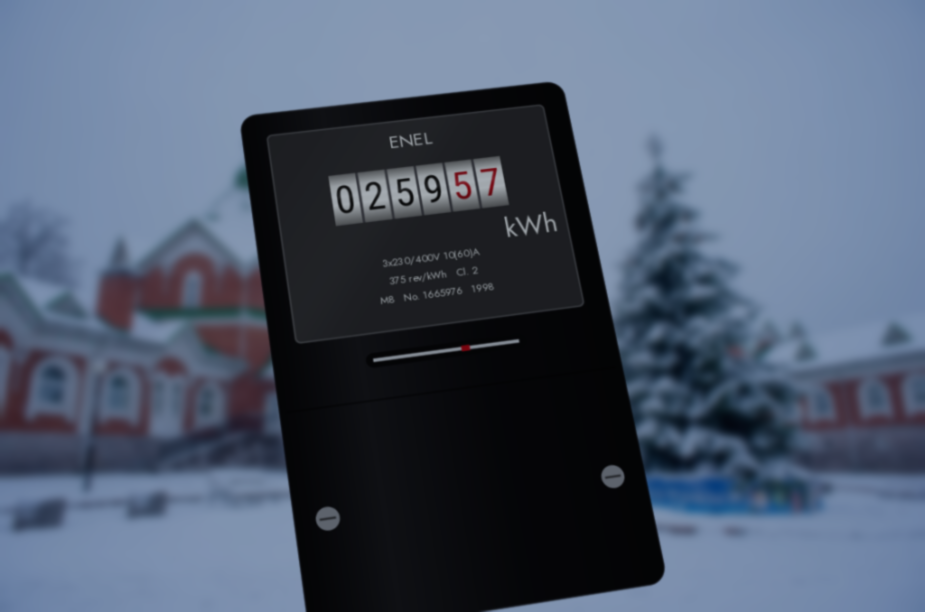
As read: value=259.57 unit=kWh
